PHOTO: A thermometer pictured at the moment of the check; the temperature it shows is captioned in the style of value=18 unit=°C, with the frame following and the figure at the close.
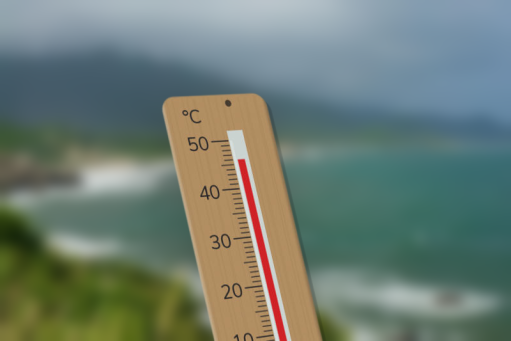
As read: value=46 unit=°C
